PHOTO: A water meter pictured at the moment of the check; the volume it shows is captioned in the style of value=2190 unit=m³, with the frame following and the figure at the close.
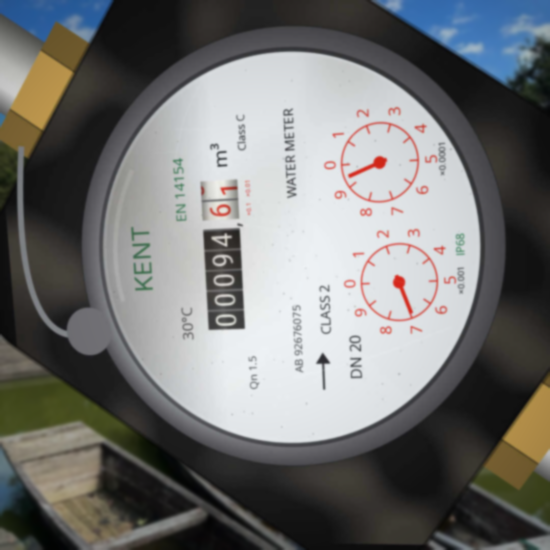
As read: value=94.6069 unit=m³
